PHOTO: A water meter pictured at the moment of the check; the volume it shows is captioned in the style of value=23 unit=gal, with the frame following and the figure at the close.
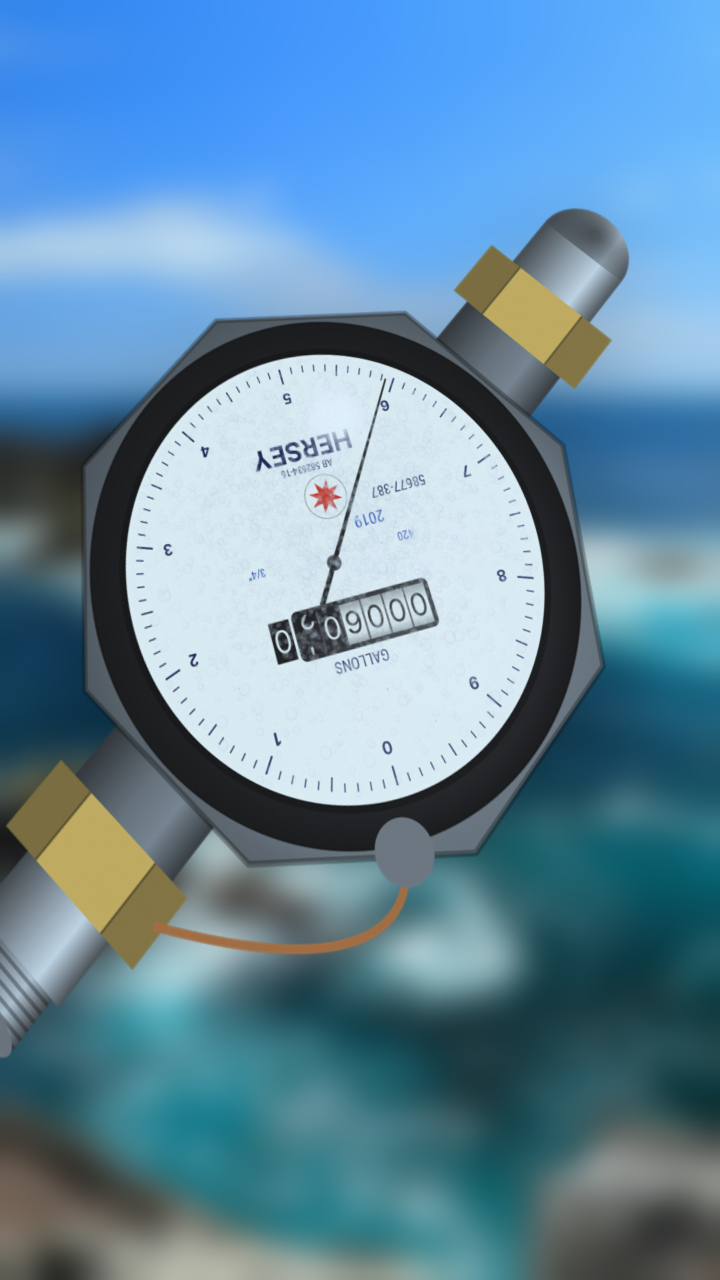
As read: value=6015.9 unit=gal
